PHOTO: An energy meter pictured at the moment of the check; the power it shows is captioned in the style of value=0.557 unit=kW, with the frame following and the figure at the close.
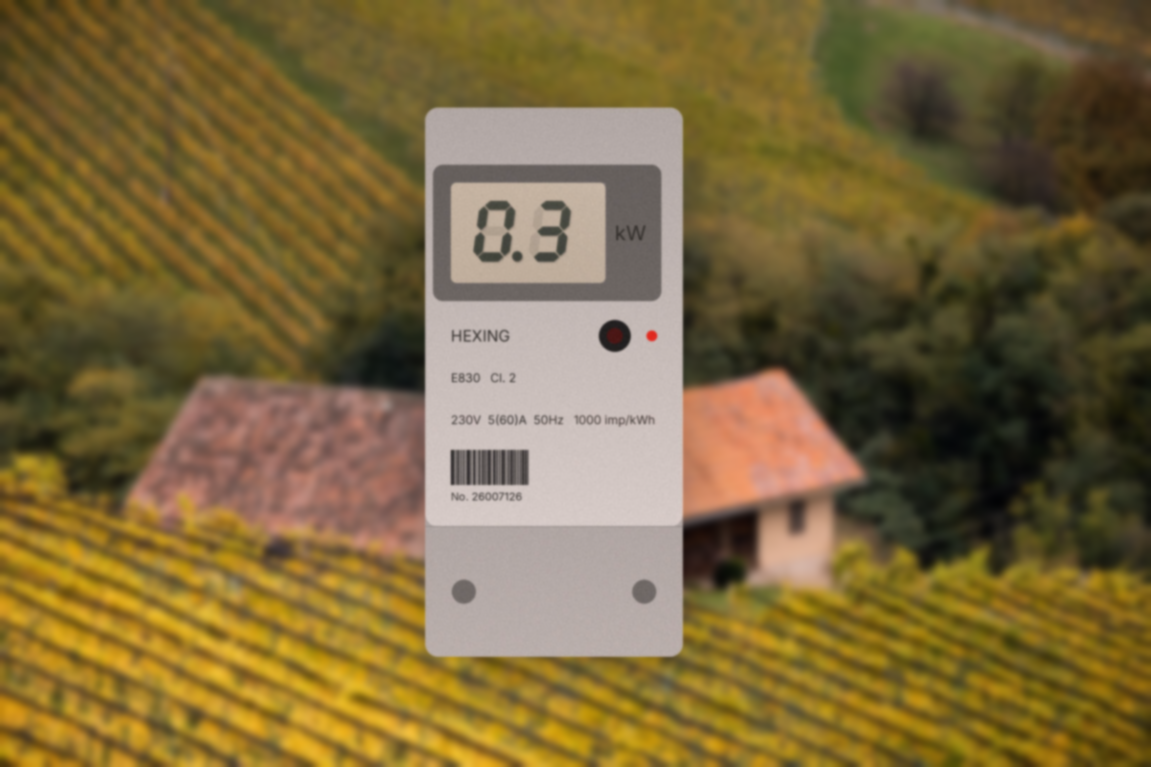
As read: value=0.3 unit=kW
